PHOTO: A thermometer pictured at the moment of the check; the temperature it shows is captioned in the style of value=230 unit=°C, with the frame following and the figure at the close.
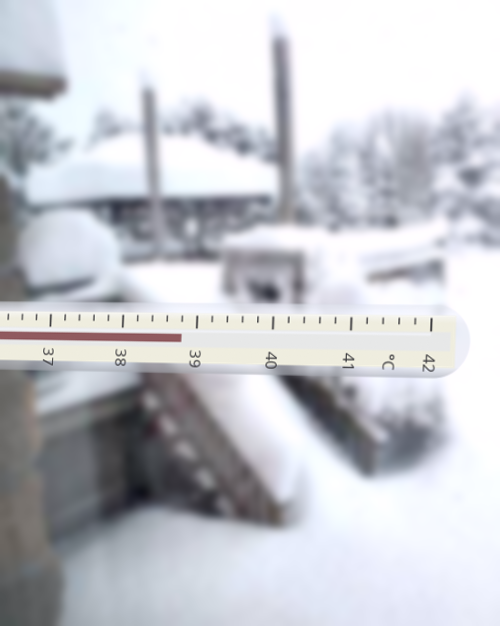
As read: value=38.8 unit=°C
